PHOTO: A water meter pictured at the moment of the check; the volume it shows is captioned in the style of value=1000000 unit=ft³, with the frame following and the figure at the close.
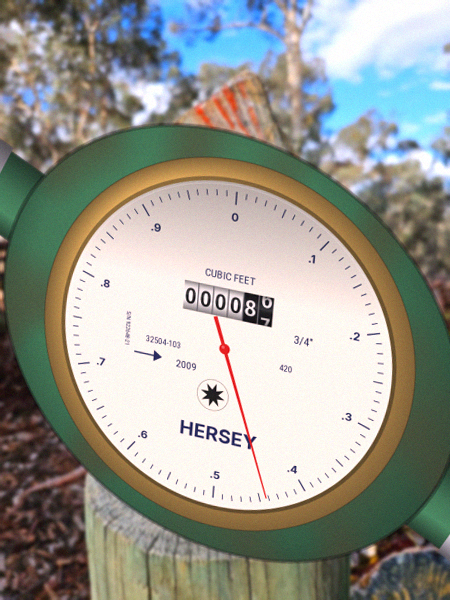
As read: value=86.44 unit=ft³
